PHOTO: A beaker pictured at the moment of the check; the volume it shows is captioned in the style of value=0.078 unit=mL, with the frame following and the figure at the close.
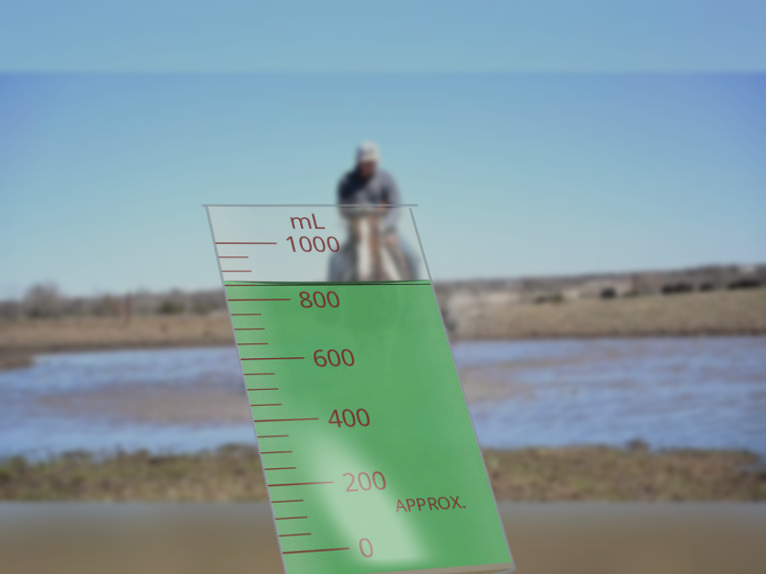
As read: value=850 unit=mL
